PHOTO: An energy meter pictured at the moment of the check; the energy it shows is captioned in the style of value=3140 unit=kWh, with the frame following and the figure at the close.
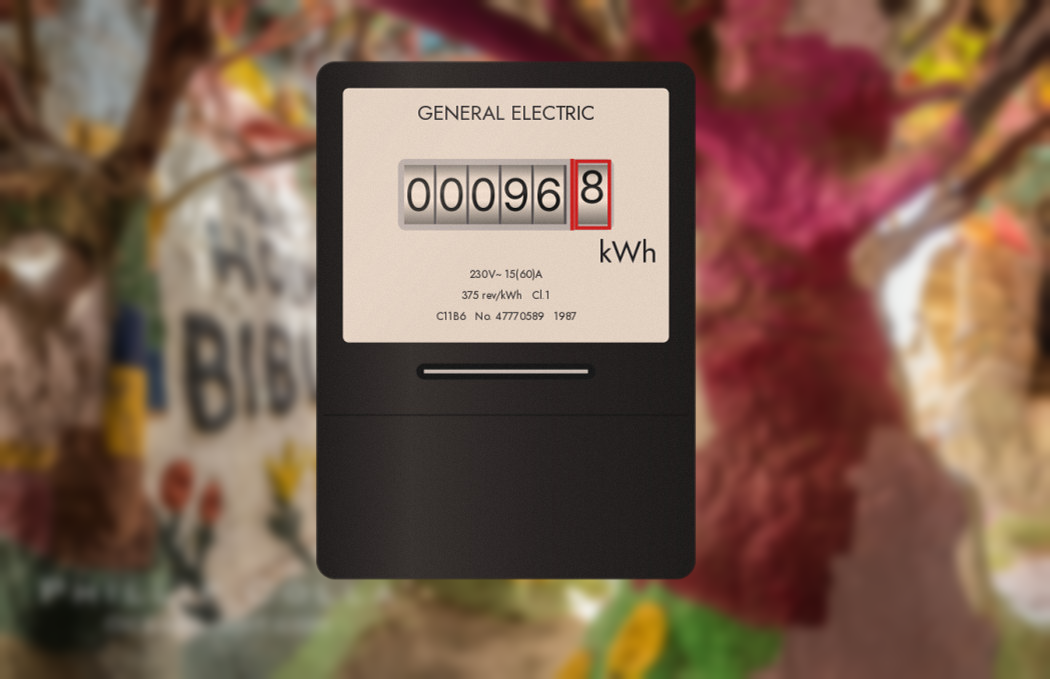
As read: value=96.8 unit=kWh
